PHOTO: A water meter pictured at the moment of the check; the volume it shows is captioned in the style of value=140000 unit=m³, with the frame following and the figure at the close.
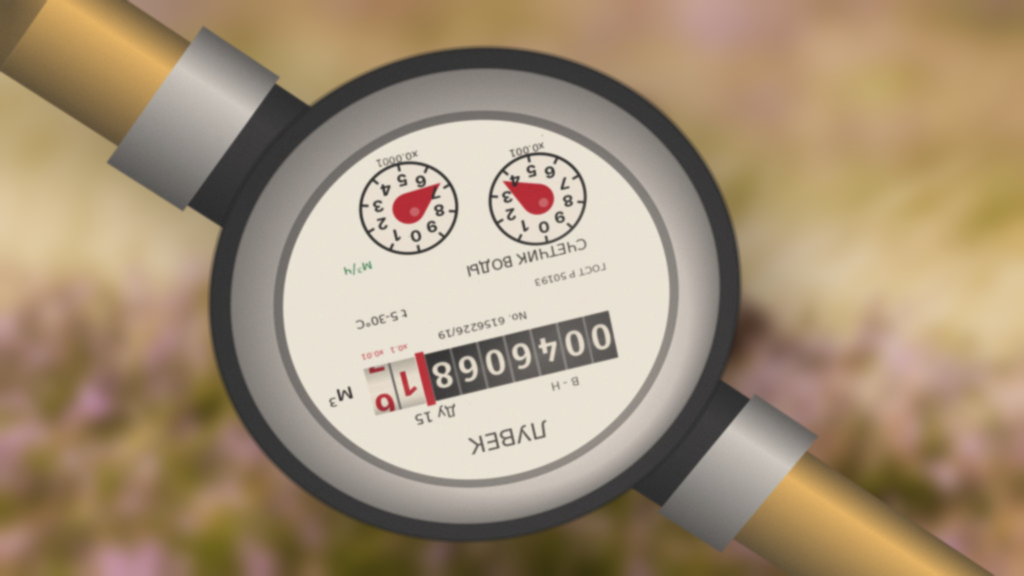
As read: value=46068.1636 unit=m³
